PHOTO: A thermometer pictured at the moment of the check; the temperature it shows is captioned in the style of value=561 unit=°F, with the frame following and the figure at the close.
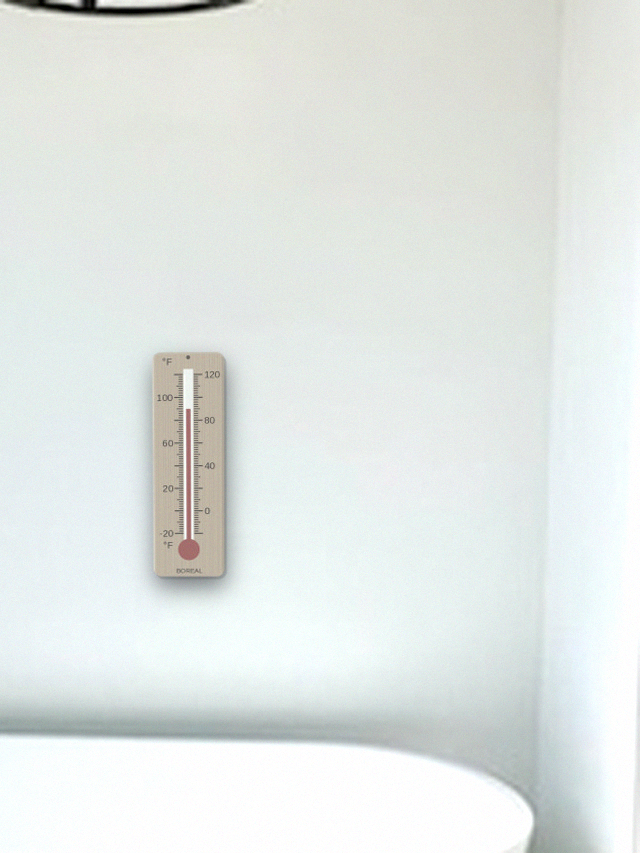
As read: value=90 unit=°F
